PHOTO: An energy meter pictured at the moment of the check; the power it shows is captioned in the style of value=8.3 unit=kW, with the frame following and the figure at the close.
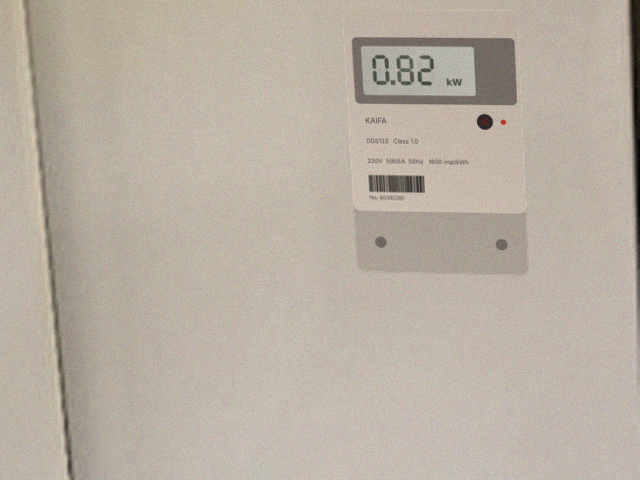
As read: value=0.82 unit=kW
